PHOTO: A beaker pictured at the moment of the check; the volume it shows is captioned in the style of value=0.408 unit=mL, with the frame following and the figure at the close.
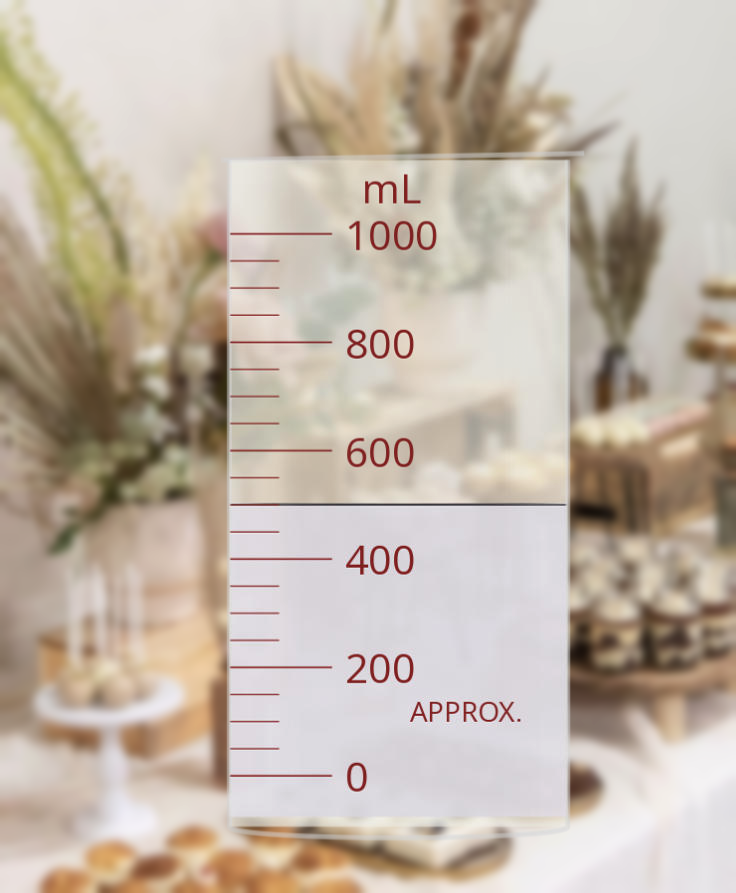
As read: value=500 unit=mL
